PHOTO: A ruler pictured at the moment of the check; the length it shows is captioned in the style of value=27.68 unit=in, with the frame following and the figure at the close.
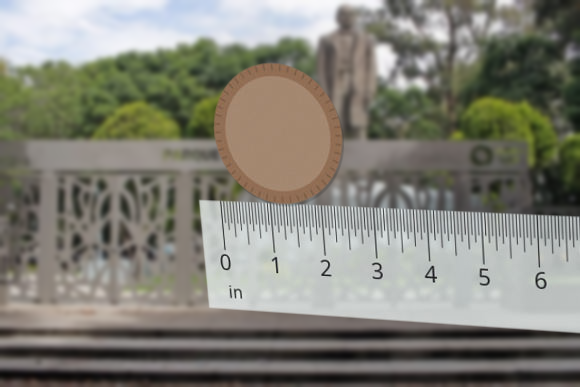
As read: value=2.5 unit=in
